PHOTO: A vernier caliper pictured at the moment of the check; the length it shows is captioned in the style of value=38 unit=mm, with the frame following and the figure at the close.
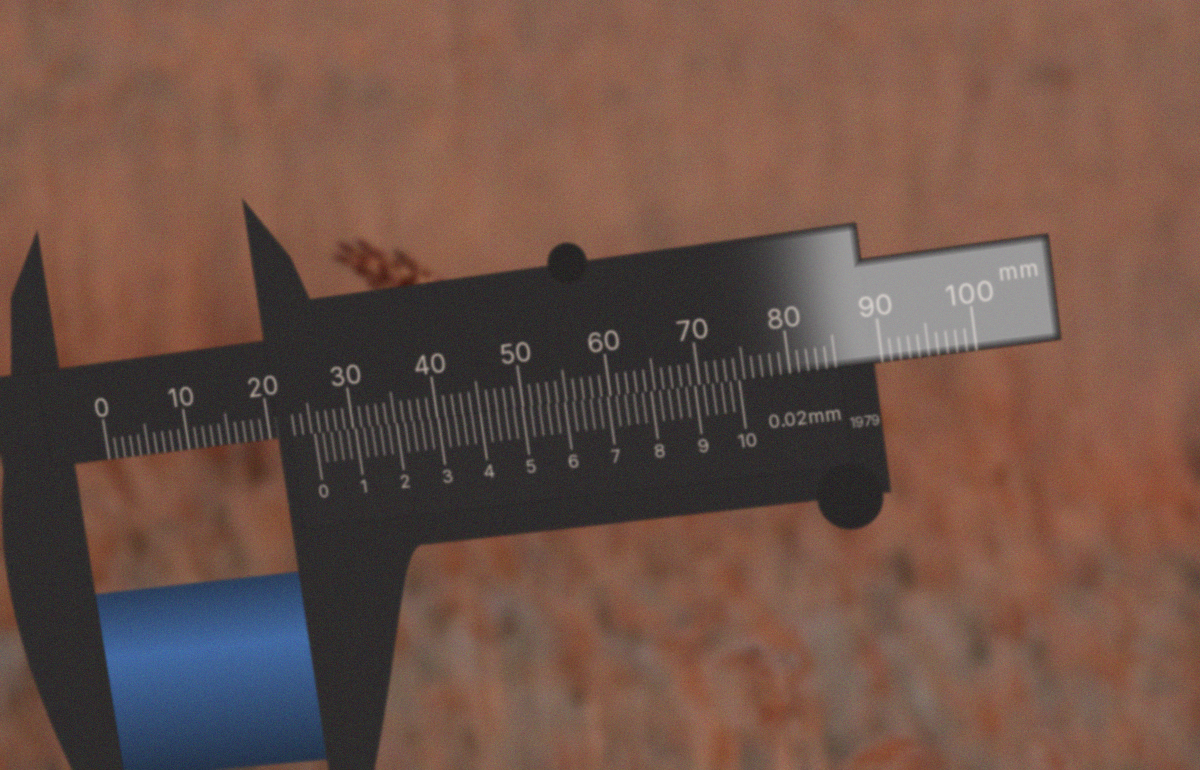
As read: value=25.4 unit=mm
